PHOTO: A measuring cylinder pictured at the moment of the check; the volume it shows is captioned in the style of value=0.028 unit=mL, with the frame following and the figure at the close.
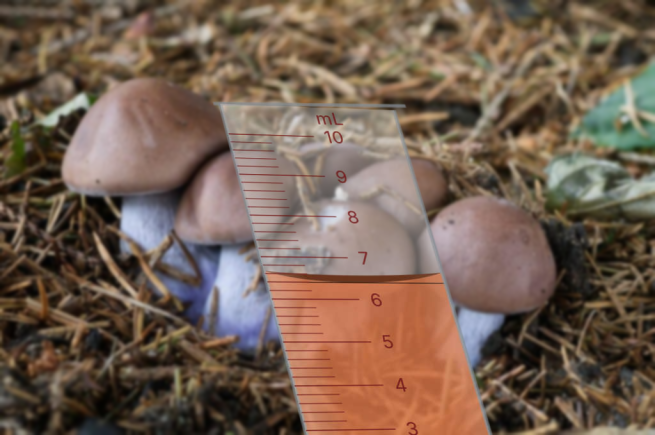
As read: value=6.4 unit=mL
